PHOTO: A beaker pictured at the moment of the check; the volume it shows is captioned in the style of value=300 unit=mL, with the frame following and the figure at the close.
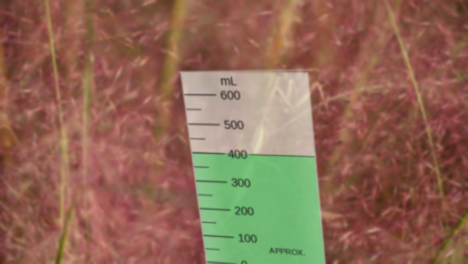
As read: value=400 unit=mL
